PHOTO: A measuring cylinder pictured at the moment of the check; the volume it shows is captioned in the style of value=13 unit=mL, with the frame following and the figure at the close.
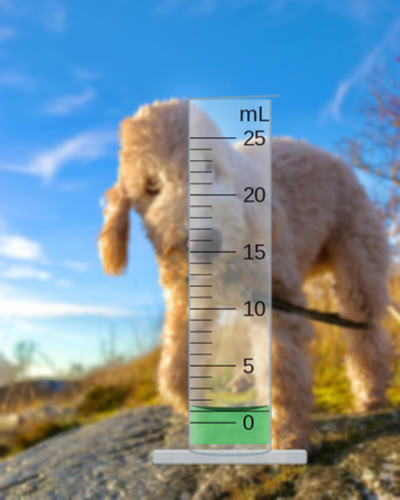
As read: value=1 unit=mL
